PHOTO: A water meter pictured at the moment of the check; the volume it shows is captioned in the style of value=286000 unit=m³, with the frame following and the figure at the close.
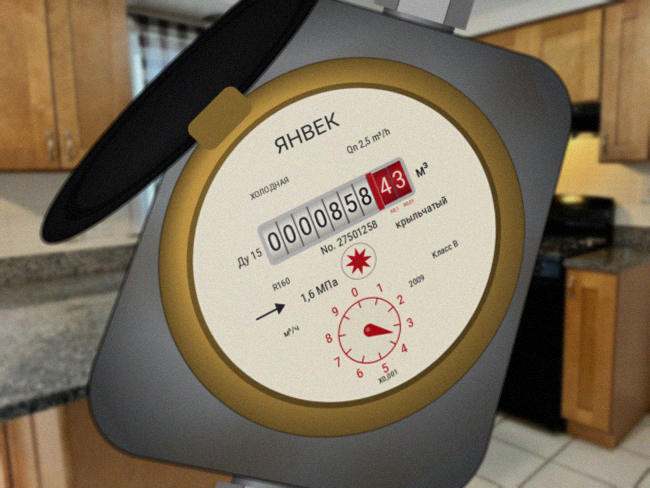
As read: value=858.433 unit=m³
